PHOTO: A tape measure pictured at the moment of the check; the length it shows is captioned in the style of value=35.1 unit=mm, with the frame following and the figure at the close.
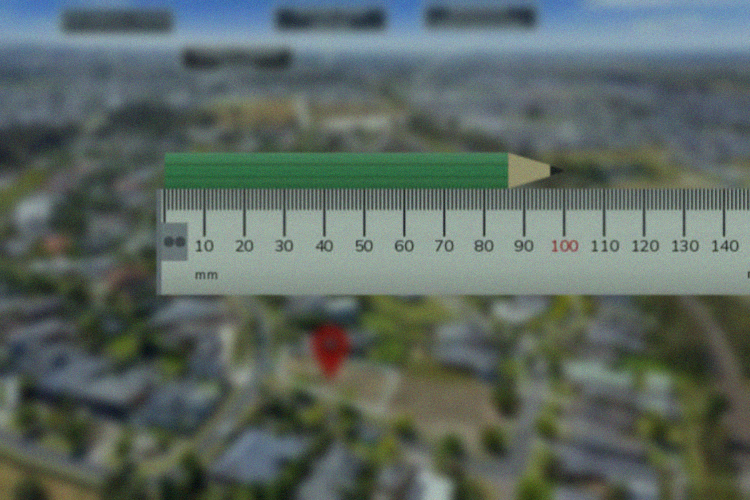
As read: value=100 unit=mm
